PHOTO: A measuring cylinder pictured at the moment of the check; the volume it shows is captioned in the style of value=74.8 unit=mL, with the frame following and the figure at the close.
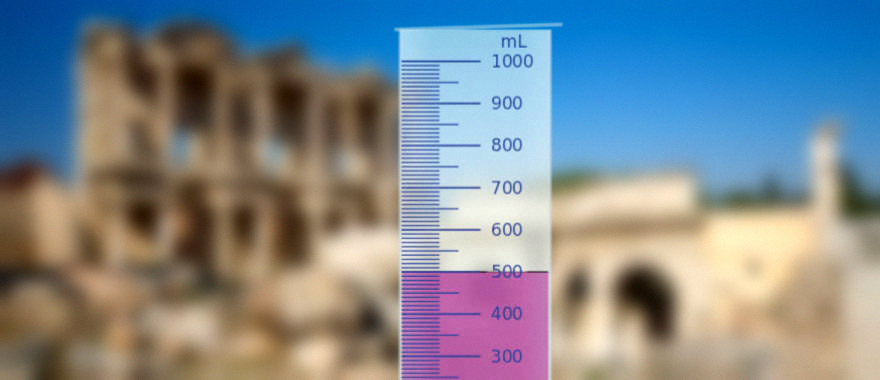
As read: value=500 unit=mL
